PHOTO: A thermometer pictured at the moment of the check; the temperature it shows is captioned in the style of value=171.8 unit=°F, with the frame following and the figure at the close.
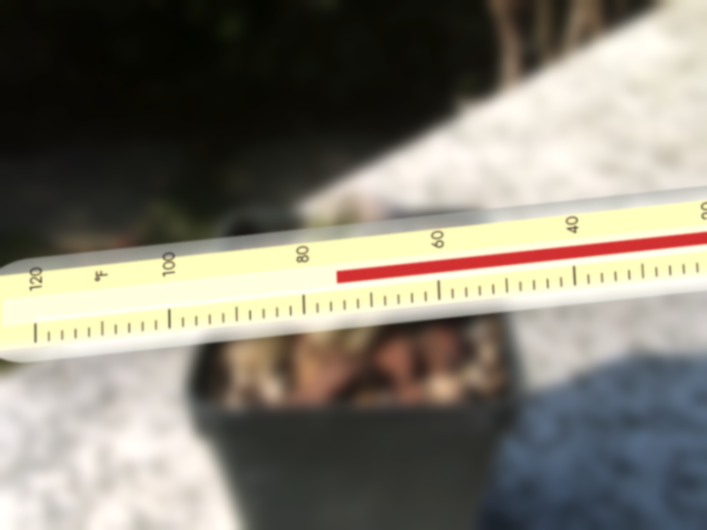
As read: value=75 unit=°F
